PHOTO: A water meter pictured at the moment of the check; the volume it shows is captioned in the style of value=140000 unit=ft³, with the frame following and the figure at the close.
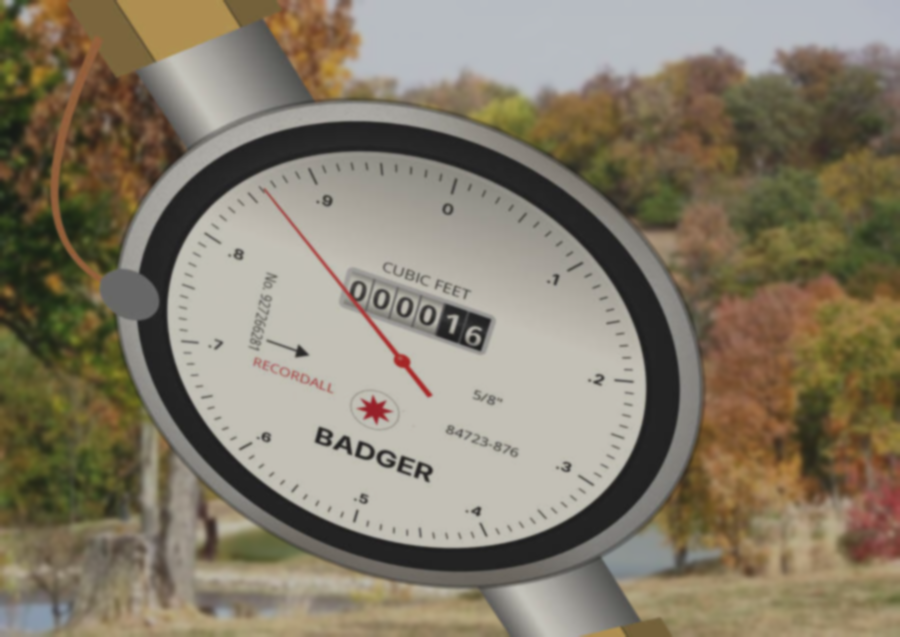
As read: value=15.86 unit=ft³
